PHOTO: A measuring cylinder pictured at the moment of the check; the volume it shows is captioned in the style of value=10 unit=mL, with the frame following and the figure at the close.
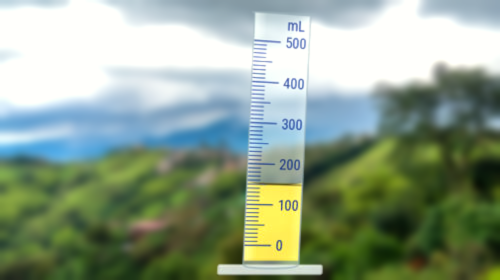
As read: value=150 unit=mL
